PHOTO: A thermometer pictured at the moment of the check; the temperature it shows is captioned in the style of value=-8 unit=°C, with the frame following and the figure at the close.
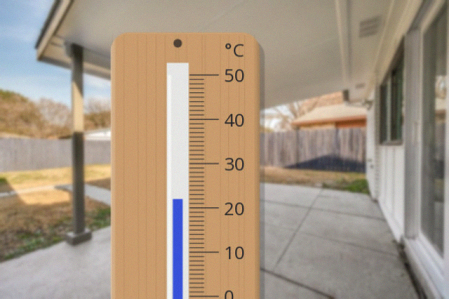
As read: value=22 unit=°C
